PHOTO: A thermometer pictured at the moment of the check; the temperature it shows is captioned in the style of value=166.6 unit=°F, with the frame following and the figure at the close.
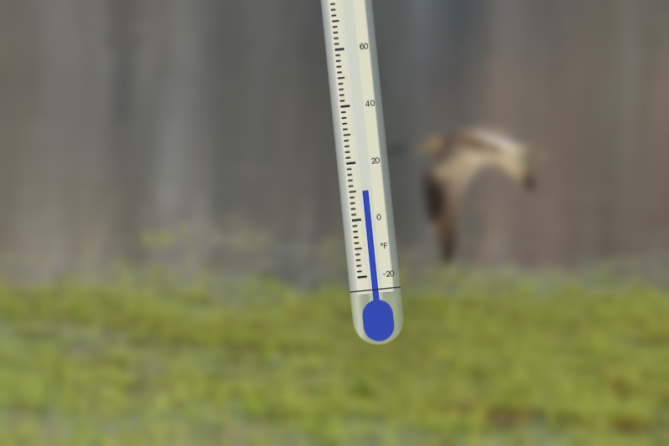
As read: value=10 unit=°F
